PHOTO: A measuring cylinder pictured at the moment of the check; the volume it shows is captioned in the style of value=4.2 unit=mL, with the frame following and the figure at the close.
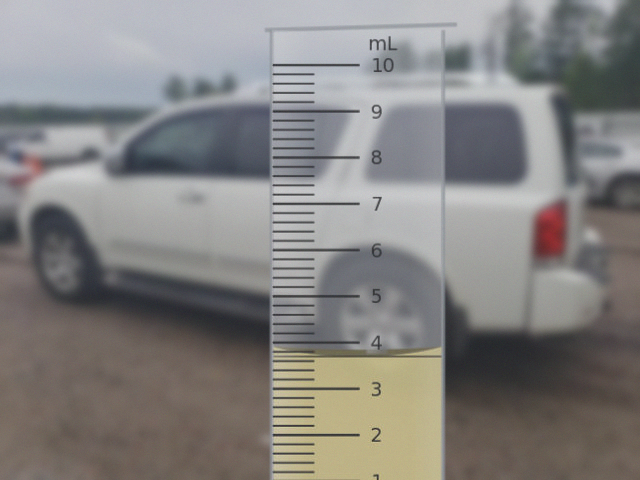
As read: value=3.7 unit=mL
